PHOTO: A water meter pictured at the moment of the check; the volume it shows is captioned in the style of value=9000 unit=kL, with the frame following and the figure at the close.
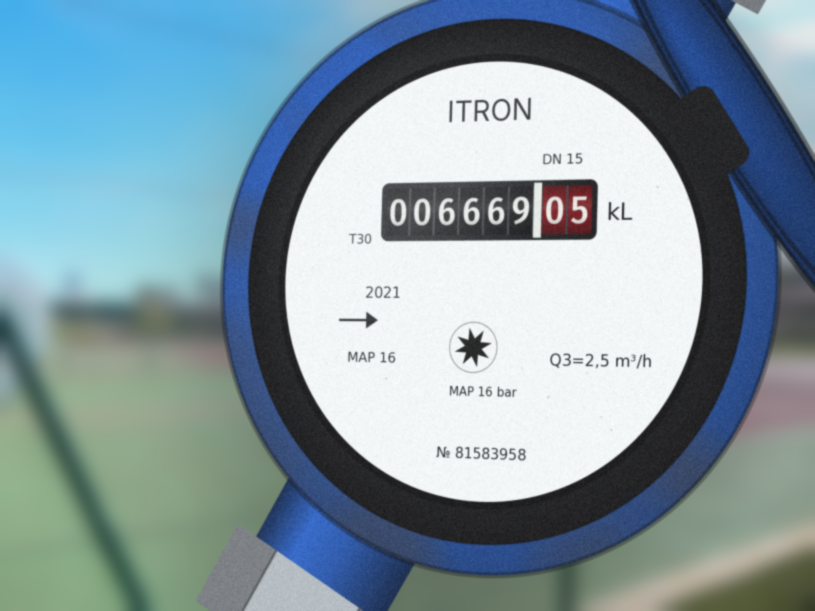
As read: value=6669.05 unit=kL
